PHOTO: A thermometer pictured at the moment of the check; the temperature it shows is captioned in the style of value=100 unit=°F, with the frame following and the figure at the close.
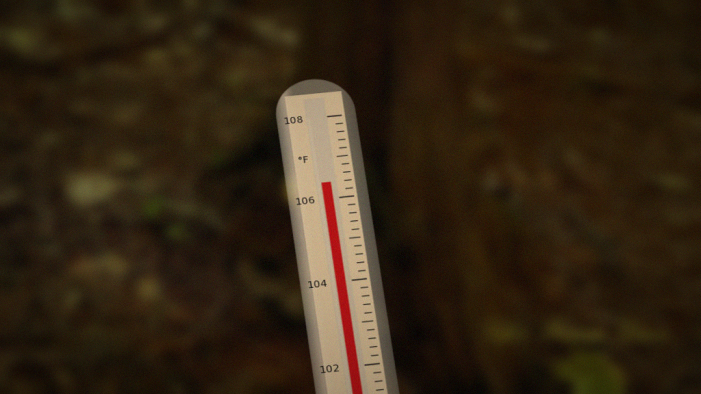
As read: value=106.4 unit=°F
